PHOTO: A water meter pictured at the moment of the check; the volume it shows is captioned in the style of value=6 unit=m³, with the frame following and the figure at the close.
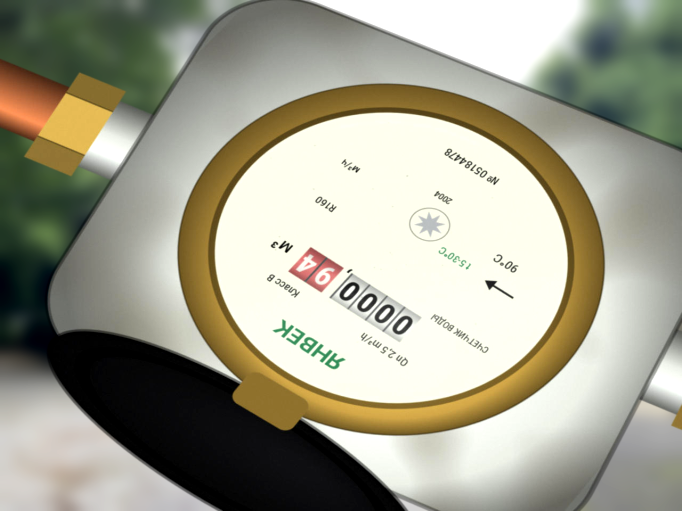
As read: value=0.94 unit=m³
